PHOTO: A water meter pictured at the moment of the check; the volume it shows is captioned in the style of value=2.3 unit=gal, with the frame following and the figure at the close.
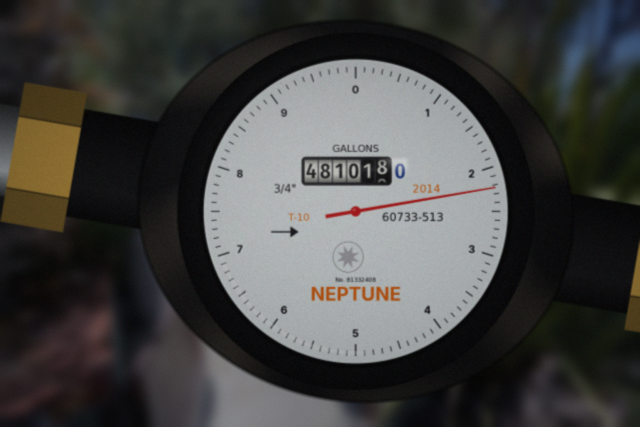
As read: value=4810182.2 unit=gal
